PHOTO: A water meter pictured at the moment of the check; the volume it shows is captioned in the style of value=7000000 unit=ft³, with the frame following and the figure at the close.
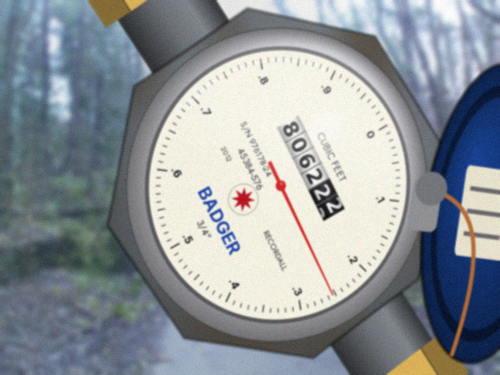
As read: value=806222.25 unit=ft³
